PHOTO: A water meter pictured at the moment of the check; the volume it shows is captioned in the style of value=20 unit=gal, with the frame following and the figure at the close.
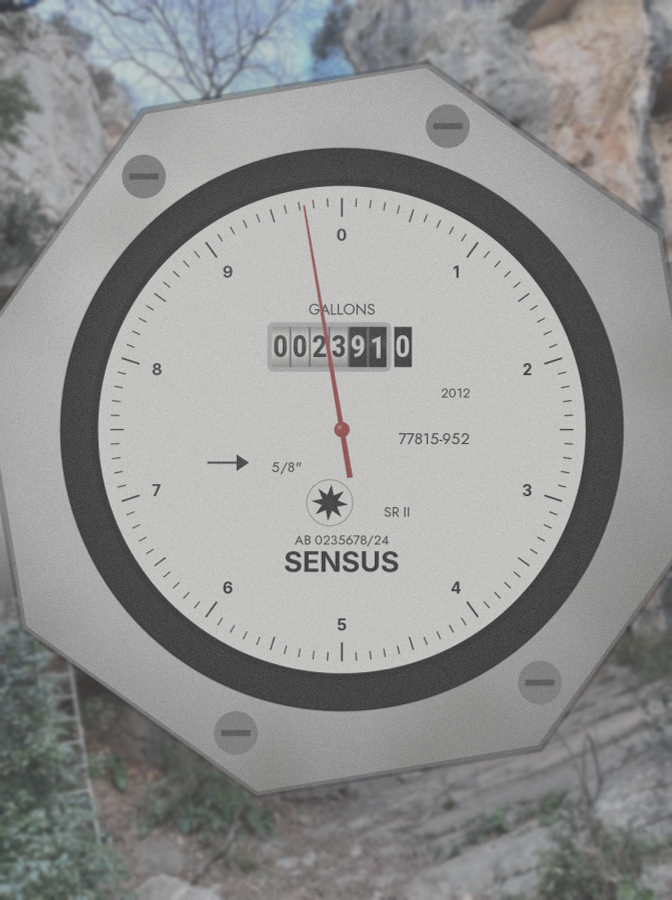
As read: value=23909.7 unit=gal
